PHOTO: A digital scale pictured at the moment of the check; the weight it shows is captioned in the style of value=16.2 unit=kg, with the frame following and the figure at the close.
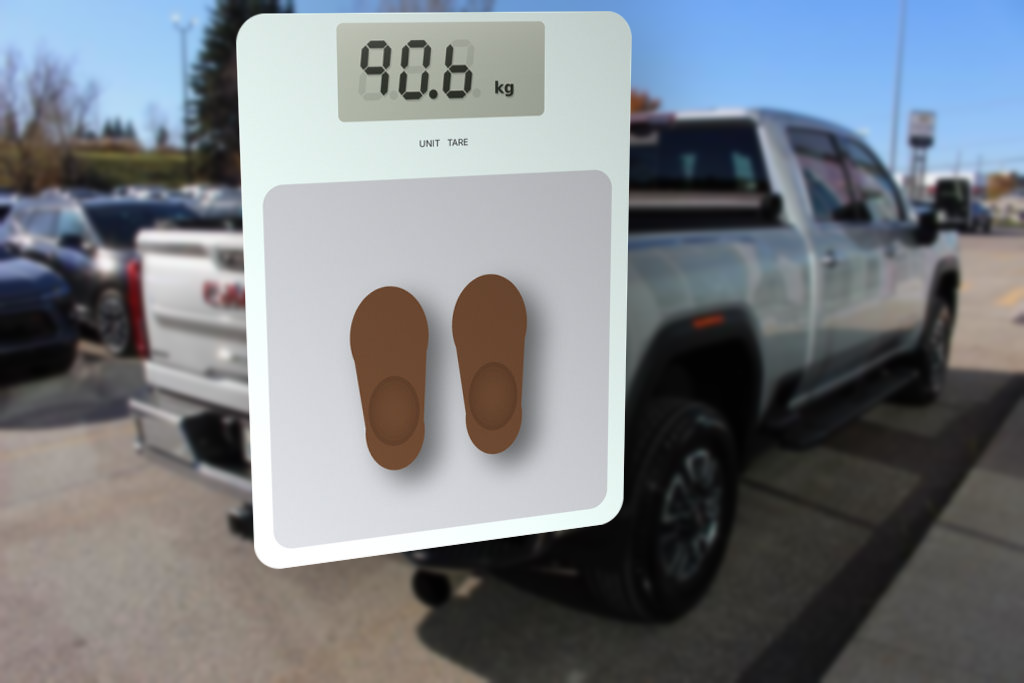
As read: value=90.6 unit=kg
